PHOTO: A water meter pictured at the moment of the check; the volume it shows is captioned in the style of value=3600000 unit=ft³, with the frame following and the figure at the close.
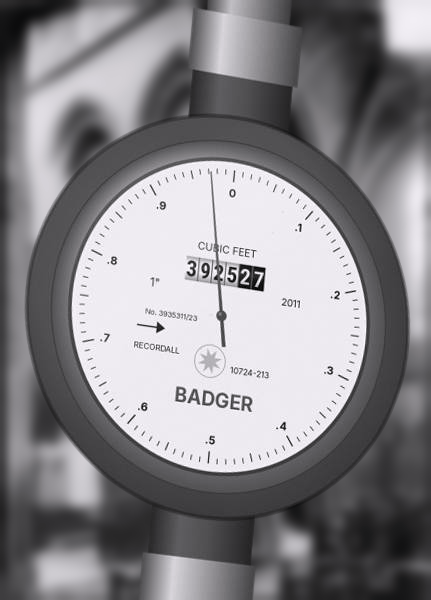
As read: value=392526.97 unit=ft³
